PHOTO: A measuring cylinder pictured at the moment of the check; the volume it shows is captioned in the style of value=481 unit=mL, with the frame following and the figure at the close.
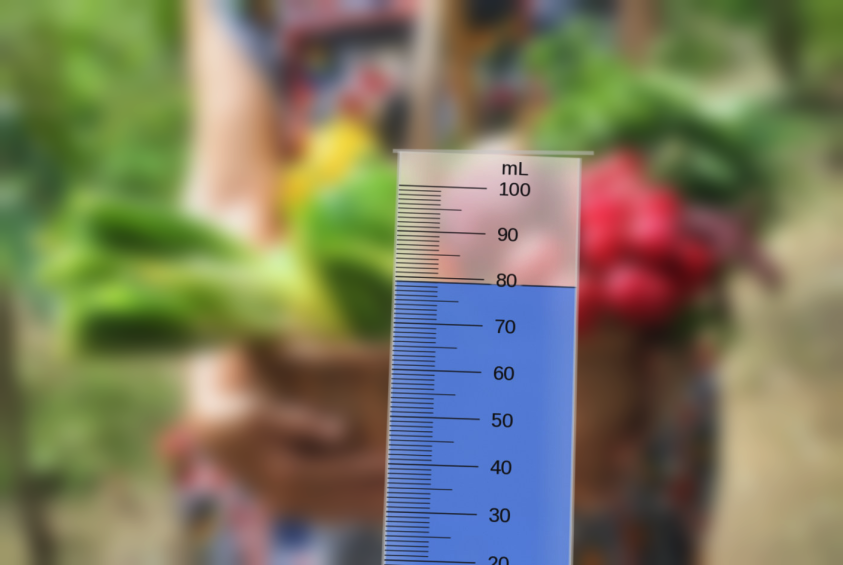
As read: value=79 unit=mL
